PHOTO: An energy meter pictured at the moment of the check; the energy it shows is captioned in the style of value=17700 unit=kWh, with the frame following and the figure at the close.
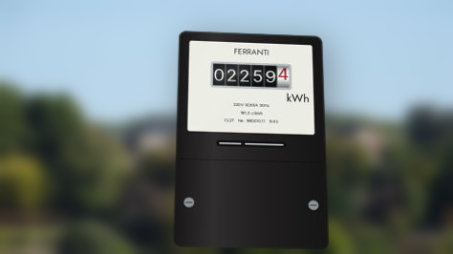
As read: value=2259.4 unit=kWh
